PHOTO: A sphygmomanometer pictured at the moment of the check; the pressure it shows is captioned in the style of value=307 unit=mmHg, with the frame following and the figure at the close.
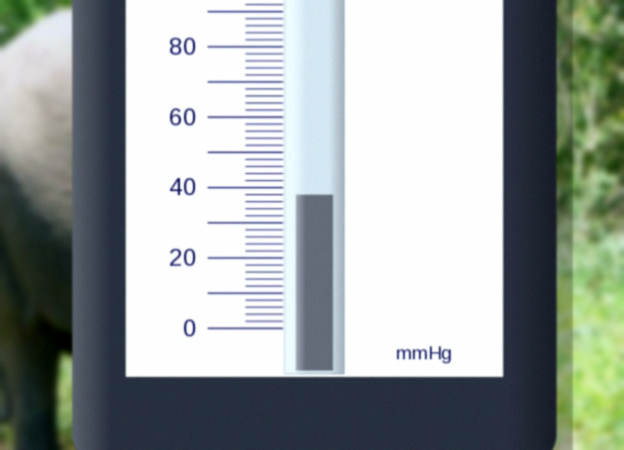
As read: value=38 unit=mmHg
